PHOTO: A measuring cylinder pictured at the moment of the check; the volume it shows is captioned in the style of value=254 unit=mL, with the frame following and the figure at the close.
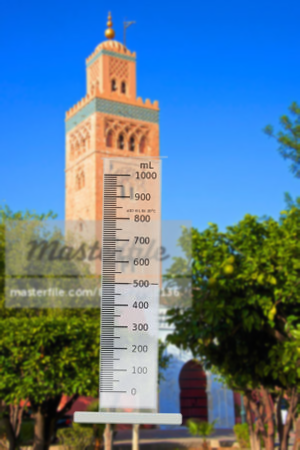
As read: value=500 unit=mL
